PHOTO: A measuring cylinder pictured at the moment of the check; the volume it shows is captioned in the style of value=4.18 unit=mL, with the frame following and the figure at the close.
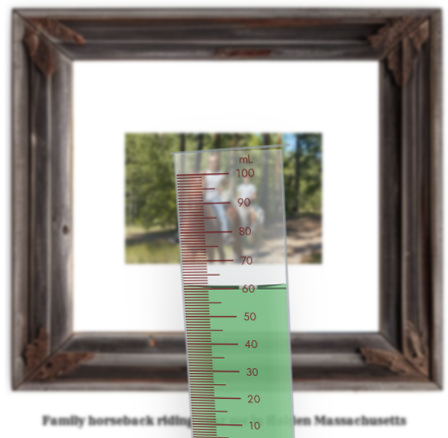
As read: value=60 unit=mL
